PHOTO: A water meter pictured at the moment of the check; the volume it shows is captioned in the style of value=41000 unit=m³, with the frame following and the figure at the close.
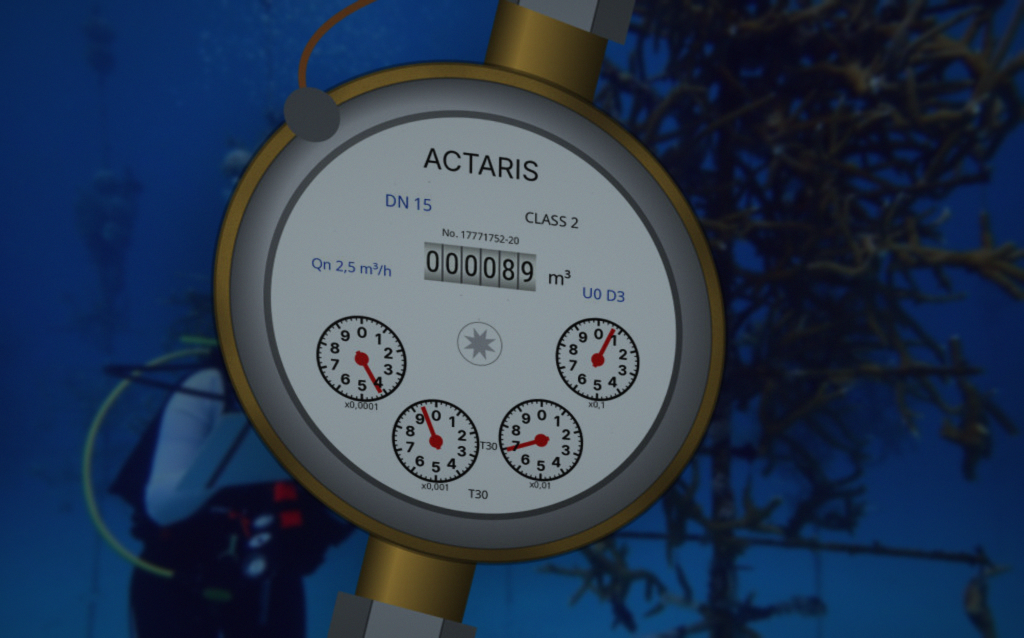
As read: value=89.0694 unit=m³
